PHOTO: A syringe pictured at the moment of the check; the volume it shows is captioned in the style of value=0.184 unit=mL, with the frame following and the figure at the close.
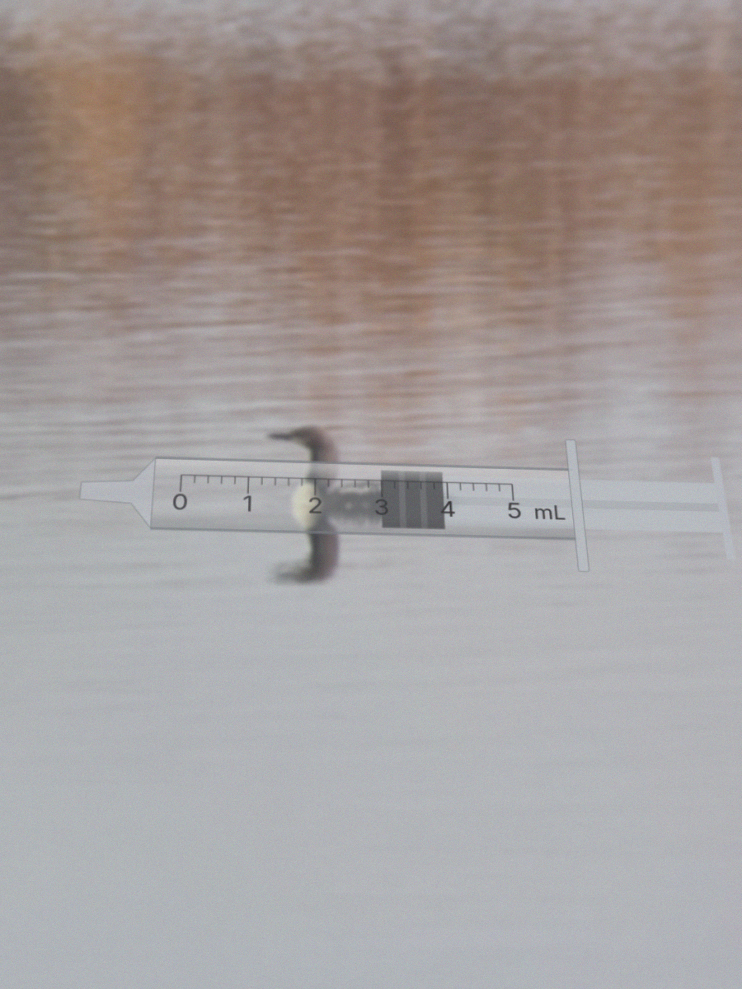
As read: value=3 unit=mL
